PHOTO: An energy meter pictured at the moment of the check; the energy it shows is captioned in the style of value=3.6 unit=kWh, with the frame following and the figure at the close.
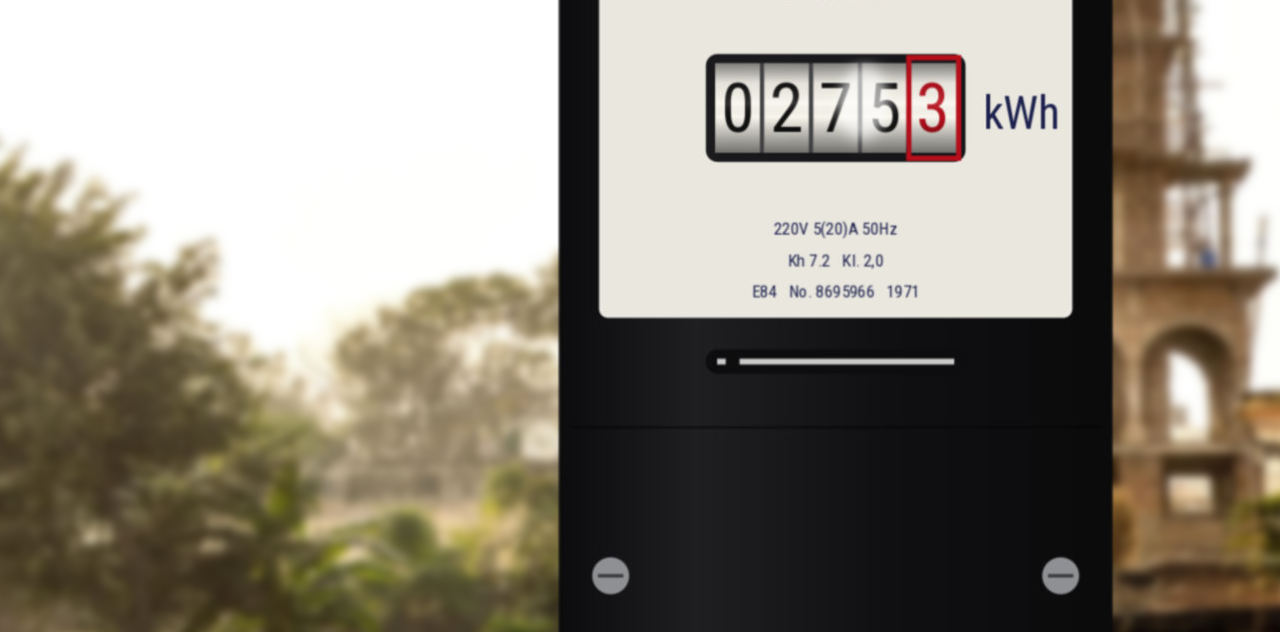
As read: value=275.3 unit=kWh
